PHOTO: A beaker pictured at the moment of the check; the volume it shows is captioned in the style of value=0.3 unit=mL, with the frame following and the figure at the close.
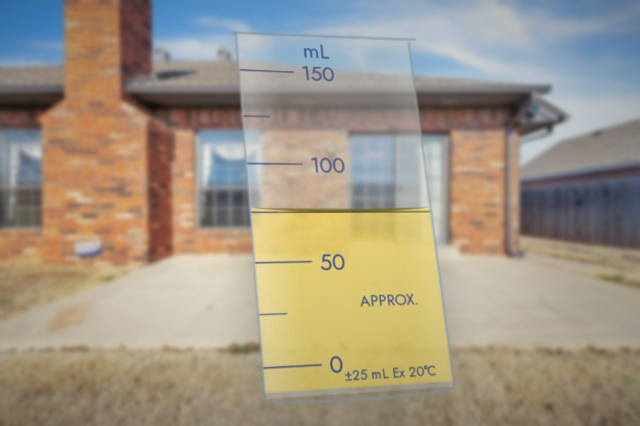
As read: value=75 unit=mL
